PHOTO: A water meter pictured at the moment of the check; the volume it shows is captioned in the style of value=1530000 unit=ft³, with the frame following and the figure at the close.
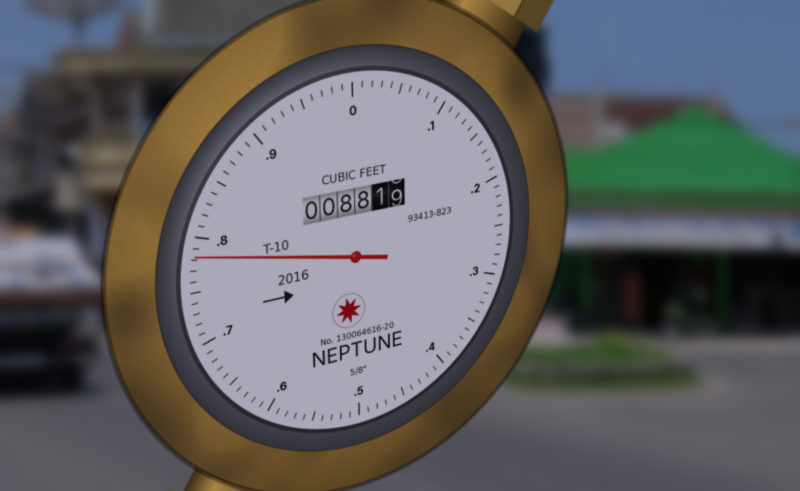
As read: value=8818.78 unit=ft³
